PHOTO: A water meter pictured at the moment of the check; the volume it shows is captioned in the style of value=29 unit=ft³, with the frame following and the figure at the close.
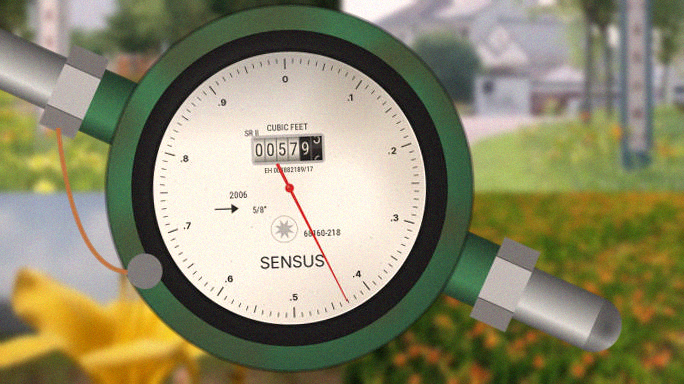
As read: value=5795.43 unit=ft³
